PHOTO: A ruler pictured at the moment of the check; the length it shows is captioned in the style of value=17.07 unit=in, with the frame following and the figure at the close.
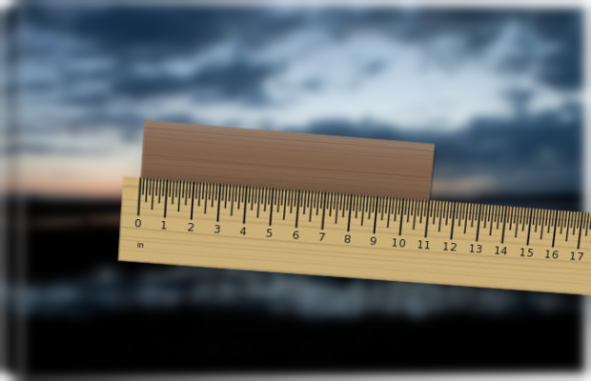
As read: value=11 unit=in
